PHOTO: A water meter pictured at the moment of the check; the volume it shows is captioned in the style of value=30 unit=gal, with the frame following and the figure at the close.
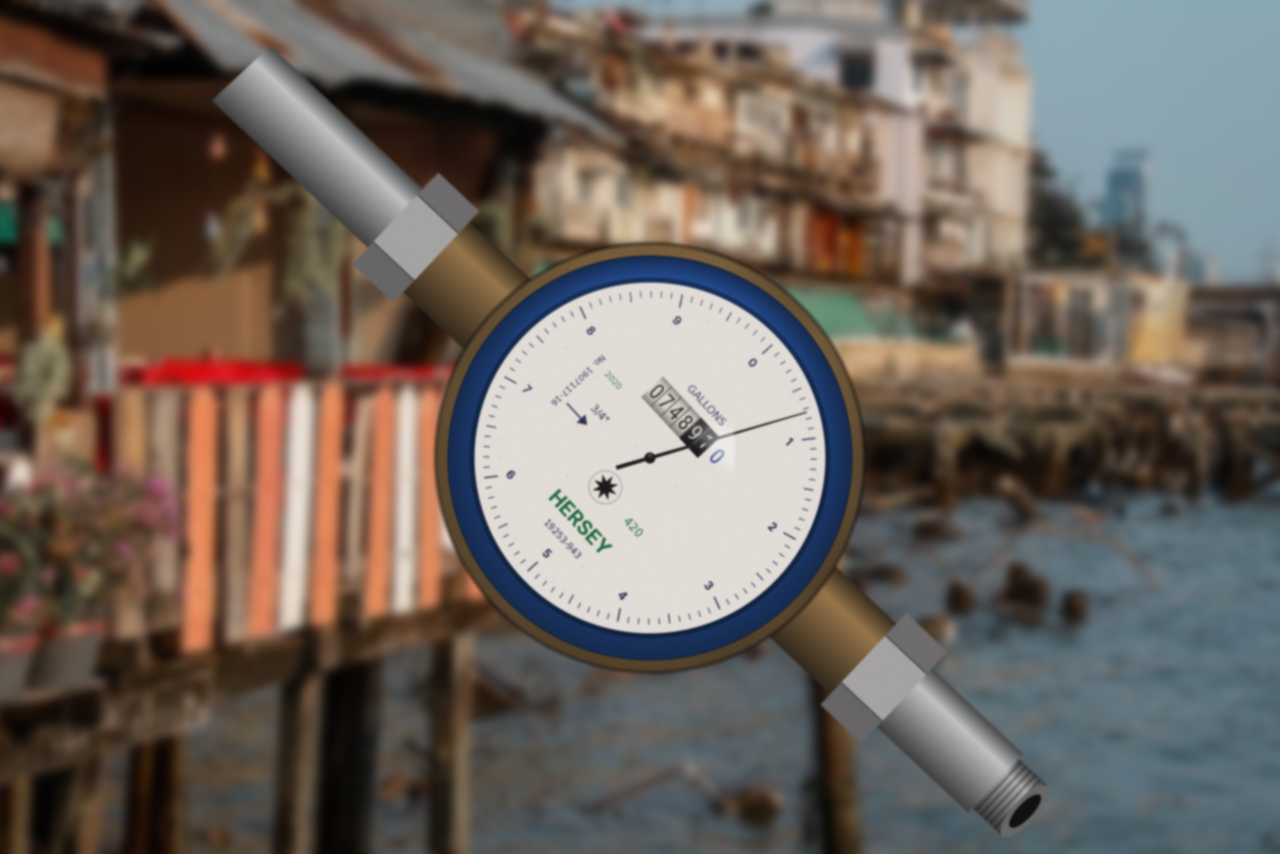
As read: value=748910.7 unit=gal
